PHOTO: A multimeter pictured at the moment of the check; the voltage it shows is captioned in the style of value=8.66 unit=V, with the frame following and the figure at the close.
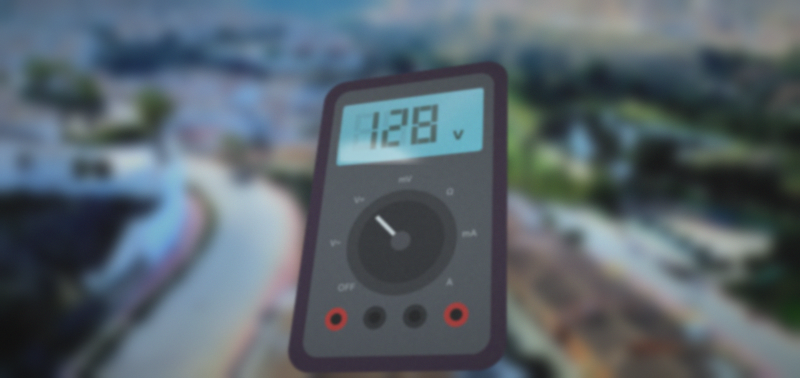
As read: value=128 unit=V
